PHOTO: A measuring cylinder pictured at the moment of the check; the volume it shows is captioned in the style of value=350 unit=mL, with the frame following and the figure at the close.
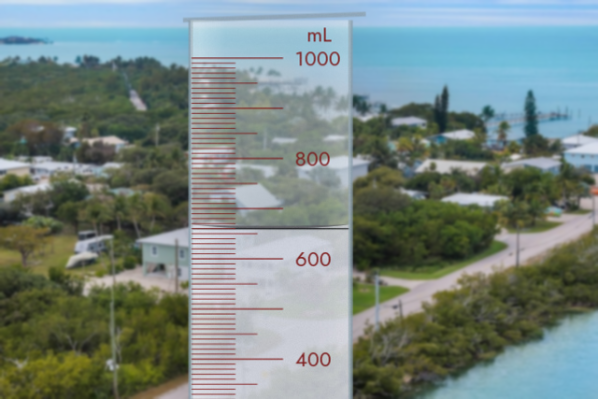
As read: value=660 unit=mL
